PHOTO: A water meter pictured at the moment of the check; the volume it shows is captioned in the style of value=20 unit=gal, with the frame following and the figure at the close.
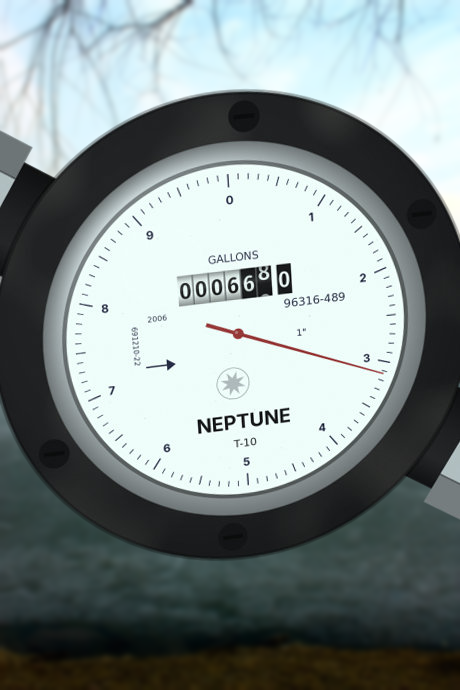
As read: value=6683.1 unit=gal
